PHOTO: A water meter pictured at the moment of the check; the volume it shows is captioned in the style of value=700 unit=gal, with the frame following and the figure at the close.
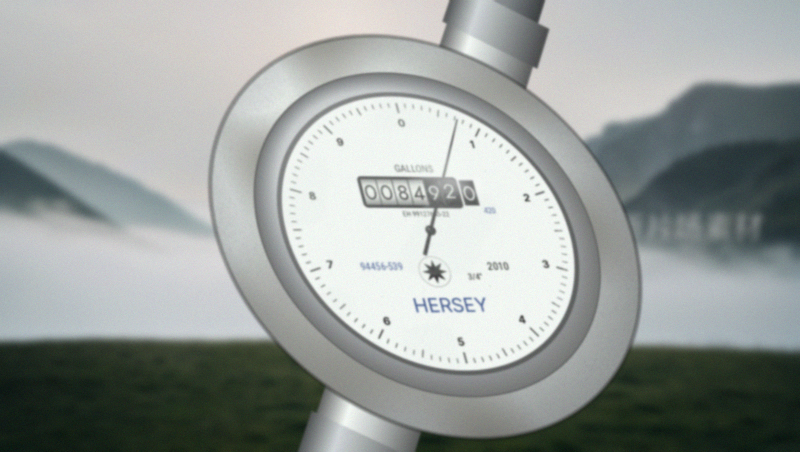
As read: value=84920.7 unit=gal
